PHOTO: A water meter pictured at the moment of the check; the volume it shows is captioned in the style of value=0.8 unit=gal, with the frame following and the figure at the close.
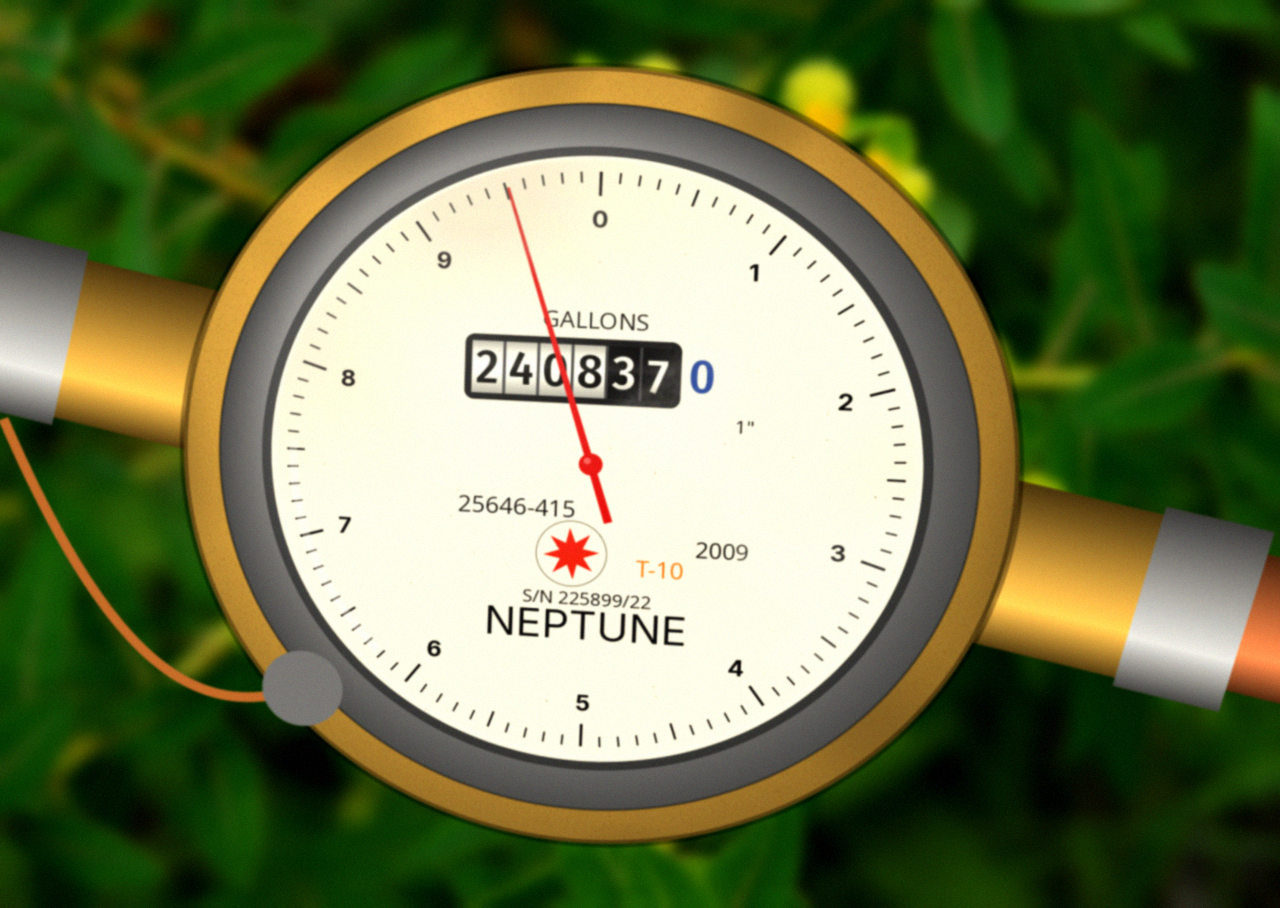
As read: value=2408369.5 unit=gal
